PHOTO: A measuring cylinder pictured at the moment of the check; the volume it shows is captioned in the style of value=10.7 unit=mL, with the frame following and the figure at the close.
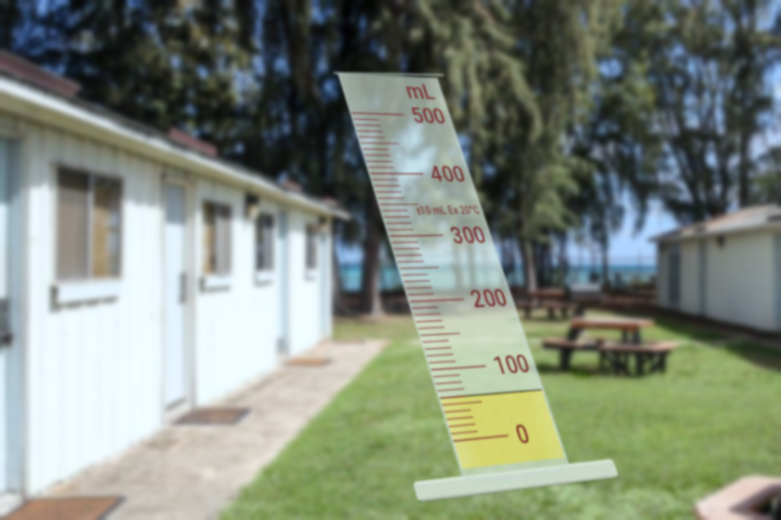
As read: value=60 unit=mL
